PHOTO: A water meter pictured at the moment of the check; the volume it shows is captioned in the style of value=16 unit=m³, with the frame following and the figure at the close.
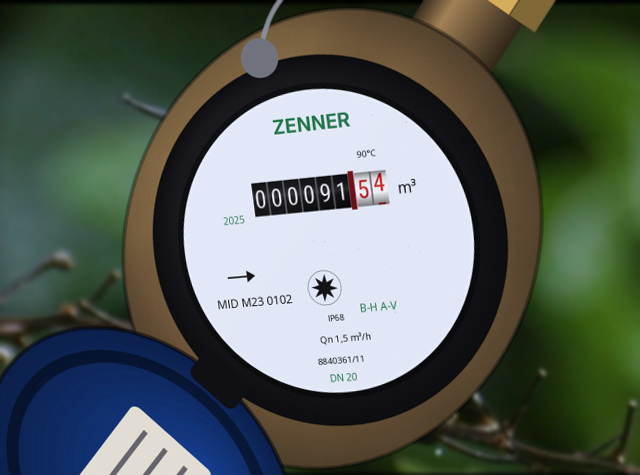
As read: value=91.54 unit=m³
